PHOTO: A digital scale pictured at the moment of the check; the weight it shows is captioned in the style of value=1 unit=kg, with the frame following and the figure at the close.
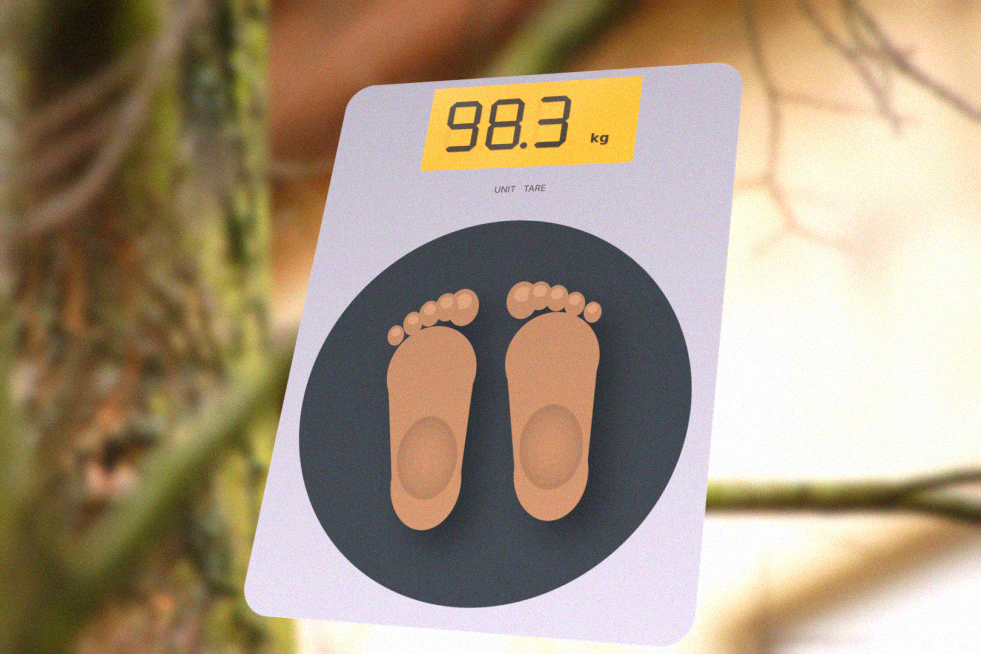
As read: value=98.3 unit=kg
